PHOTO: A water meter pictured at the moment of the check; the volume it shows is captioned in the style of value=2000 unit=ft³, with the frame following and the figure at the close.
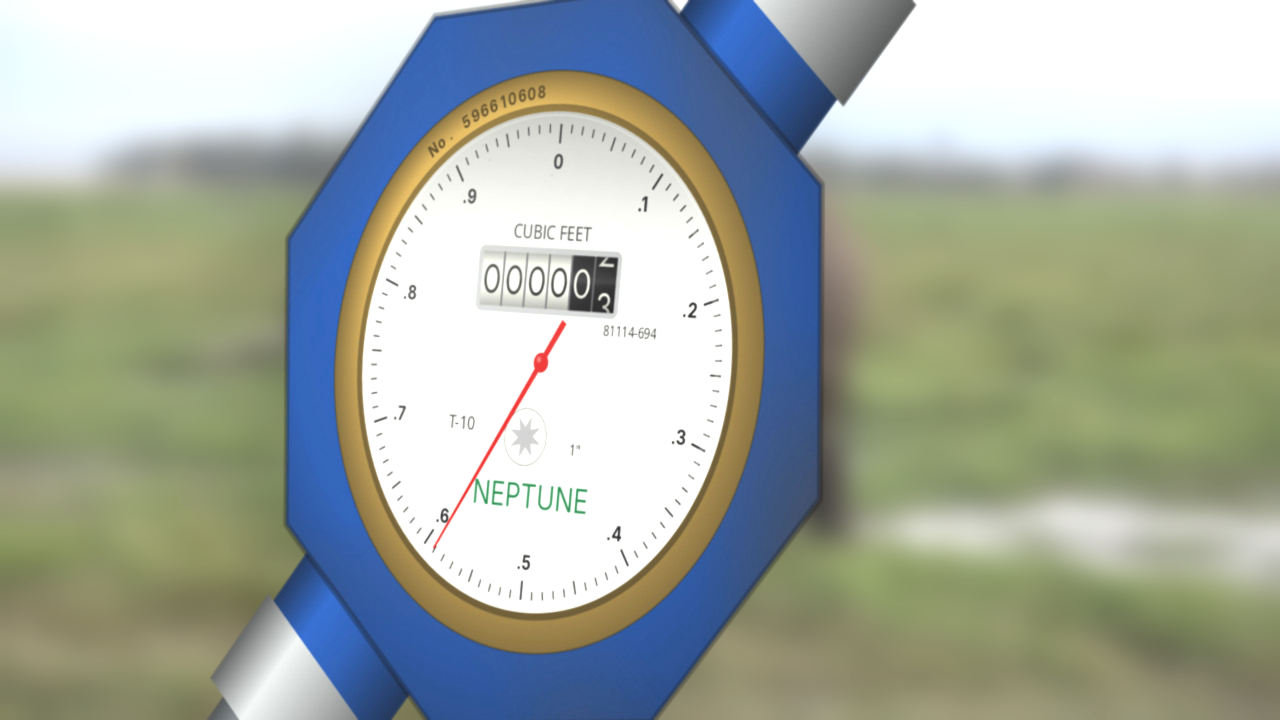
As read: value=2.59 unit=ft³
